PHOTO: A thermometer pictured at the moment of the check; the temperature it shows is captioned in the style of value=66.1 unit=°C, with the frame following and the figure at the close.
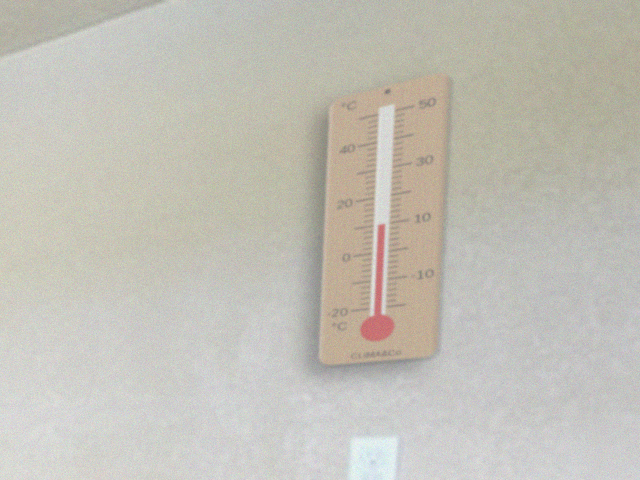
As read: value=10 unit=°C
